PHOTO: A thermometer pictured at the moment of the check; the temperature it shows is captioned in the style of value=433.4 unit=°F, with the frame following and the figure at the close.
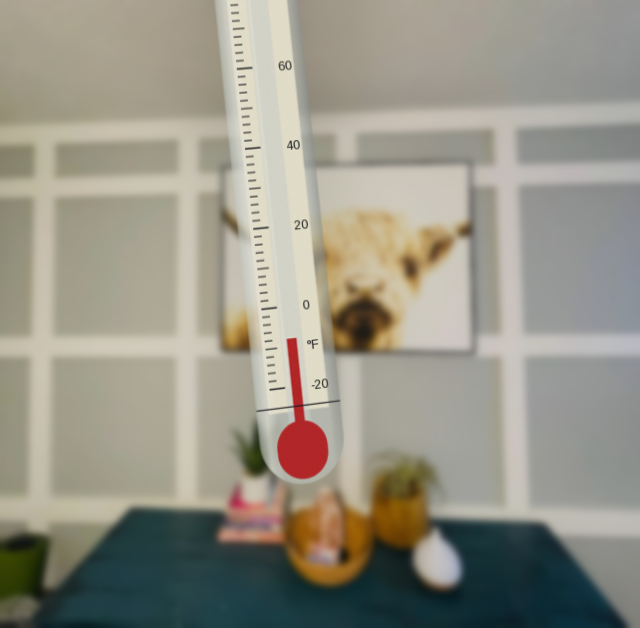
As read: value=-8 unit=°F
